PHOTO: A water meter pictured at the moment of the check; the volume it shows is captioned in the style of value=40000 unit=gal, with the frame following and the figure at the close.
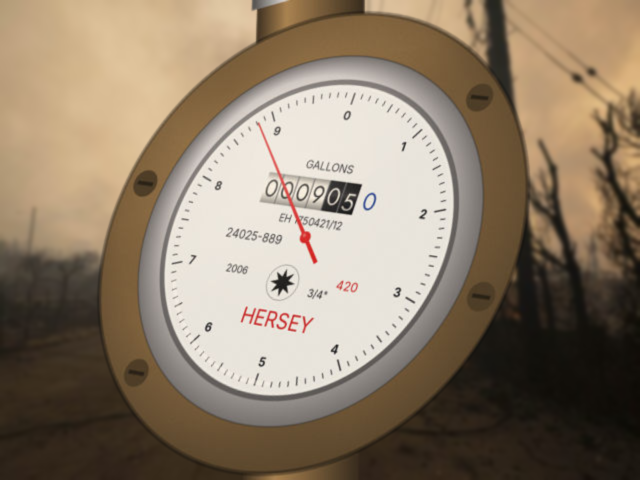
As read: value=9048.8 unit=gal
